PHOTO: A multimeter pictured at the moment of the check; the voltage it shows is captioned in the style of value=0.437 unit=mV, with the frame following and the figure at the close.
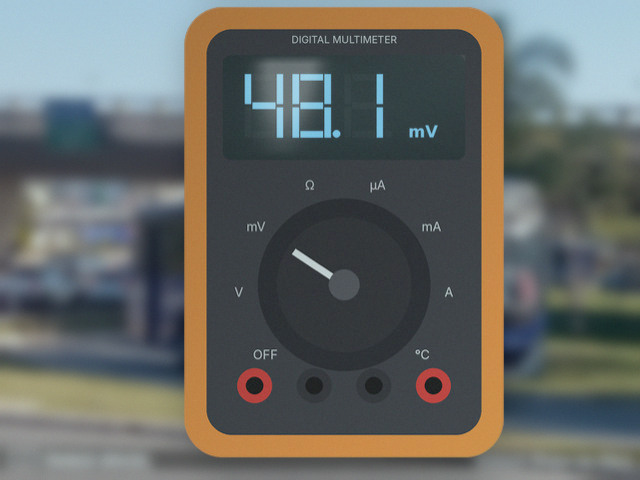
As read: value=48.1 unit=mV
